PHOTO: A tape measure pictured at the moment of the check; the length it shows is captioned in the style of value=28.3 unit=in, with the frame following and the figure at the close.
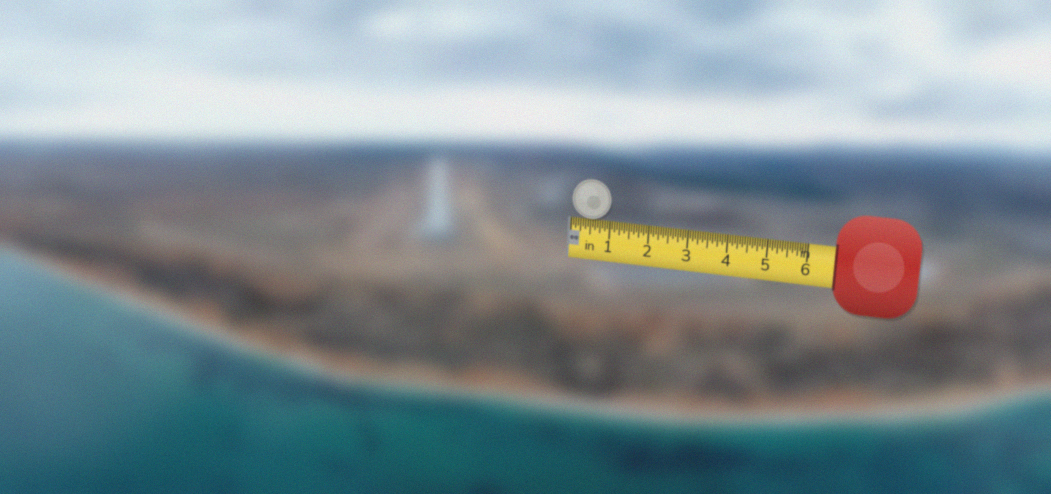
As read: value=1 unit=in
